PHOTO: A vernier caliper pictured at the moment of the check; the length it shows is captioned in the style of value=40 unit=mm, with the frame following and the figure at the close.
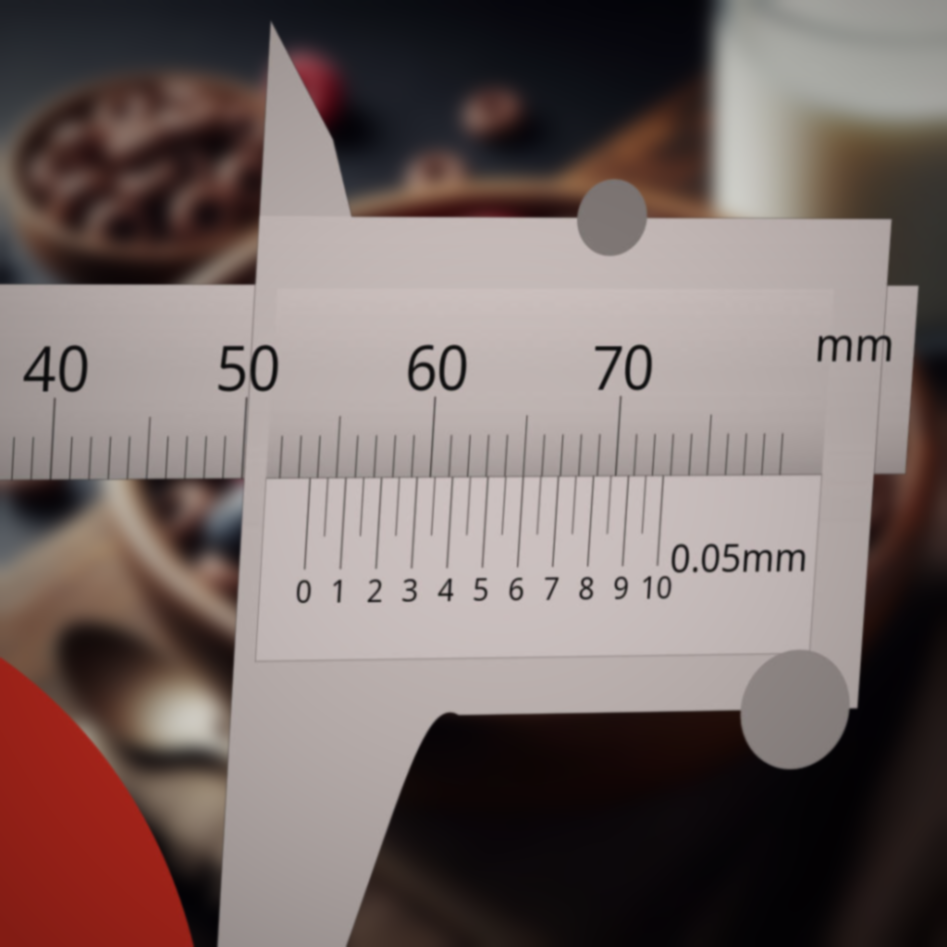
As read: value=53.6 unit=mm
